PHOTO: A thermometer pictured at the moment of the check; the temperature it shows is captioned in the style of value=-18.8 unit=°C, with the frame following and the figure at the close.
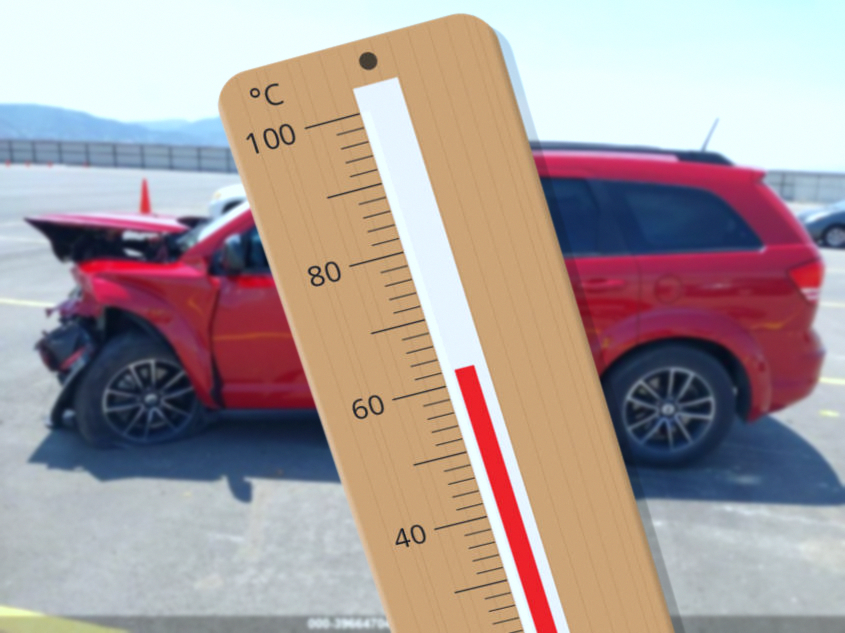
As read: value=62 unit=°C
